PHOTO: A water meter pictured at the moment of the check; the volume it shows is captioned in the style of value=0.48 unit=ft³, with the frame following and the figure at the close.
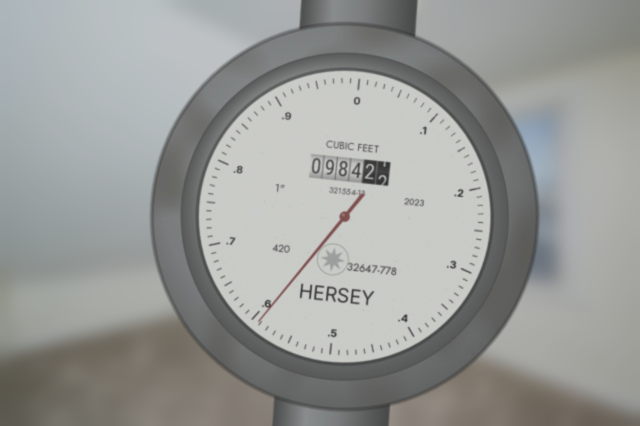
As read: value=98421.59 unit=ft³
